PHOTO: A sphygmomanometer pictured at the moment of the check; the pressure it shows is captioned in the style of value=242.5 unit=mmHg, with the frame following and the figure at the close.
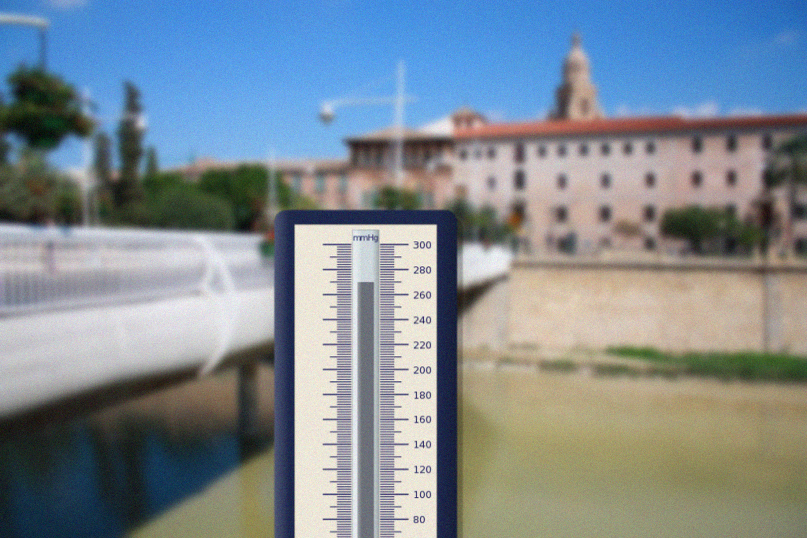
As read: value=270 unit=mmHg
